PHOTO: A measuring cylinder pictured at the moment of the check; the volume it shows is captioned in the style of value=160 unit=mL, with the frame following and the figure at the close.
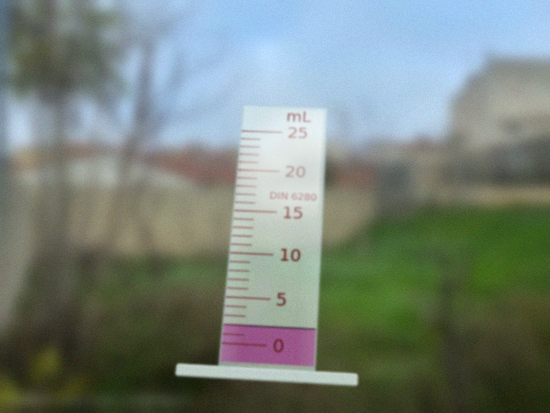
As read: value=2 unit=mL
